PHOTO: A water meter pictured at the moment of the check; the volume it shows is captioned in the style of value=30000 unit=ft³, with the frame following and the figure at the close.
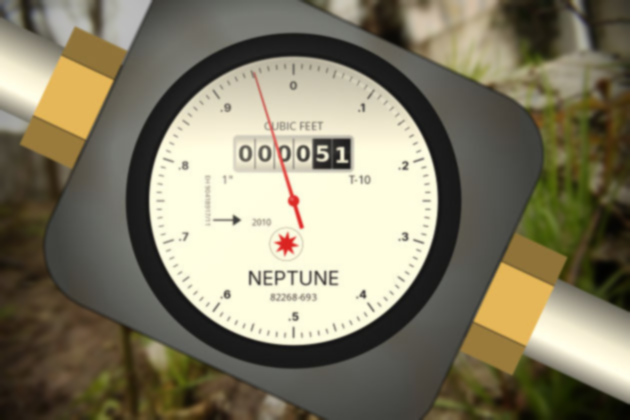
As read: value=50.95 unit=ft³
